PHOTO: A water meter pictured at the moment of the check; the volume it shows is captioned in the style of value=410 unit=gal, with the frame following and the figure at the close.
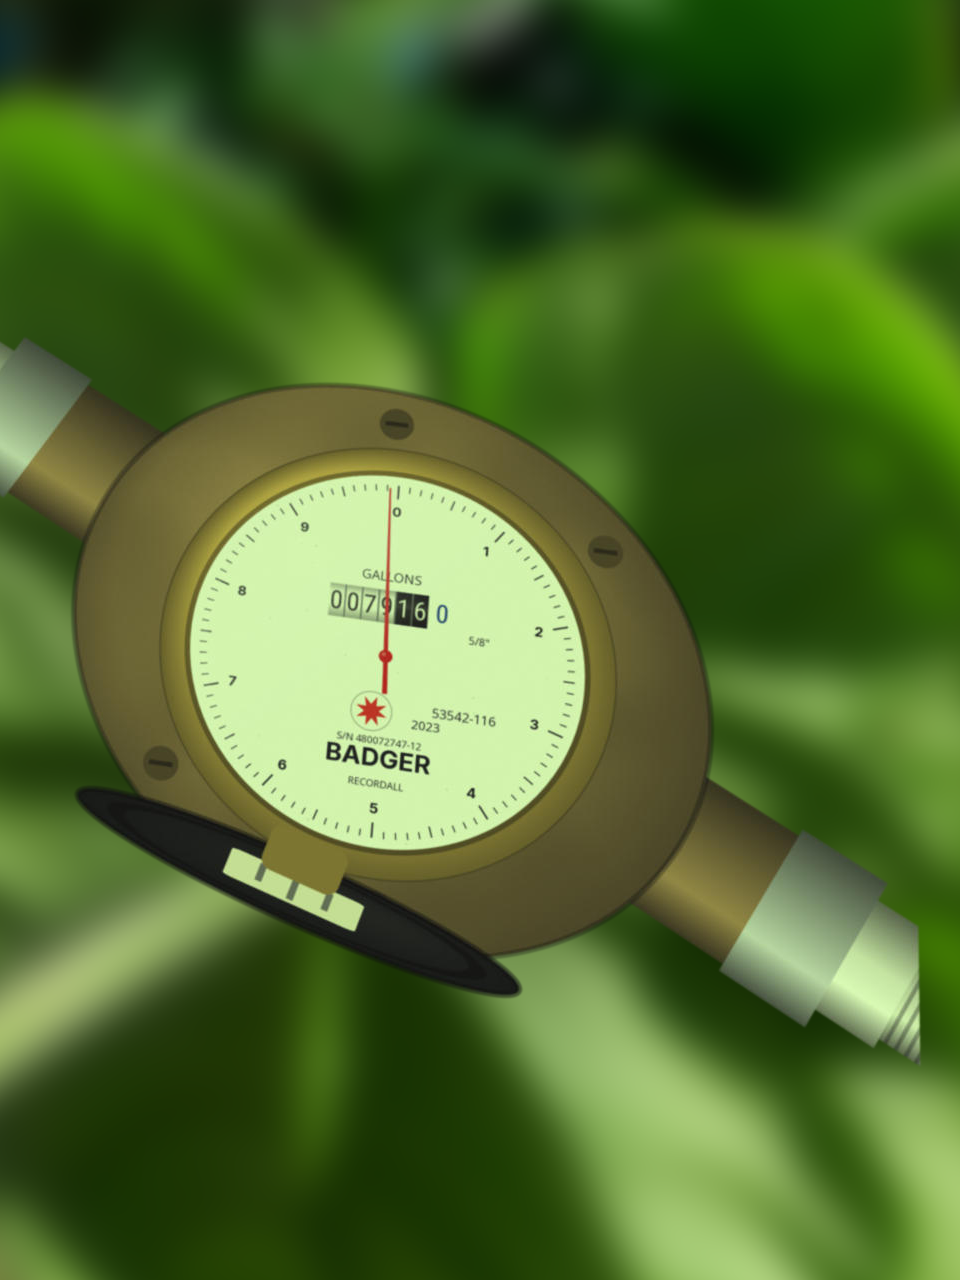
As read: value=79159.9 unit=gal
